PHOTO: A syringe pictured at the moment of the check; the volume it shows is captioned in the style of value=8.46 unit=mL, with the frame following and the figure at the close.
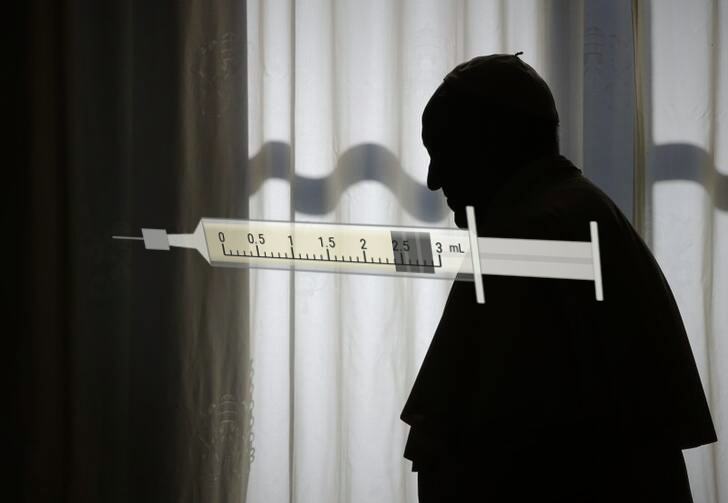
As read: value=2.4 unit=mL
